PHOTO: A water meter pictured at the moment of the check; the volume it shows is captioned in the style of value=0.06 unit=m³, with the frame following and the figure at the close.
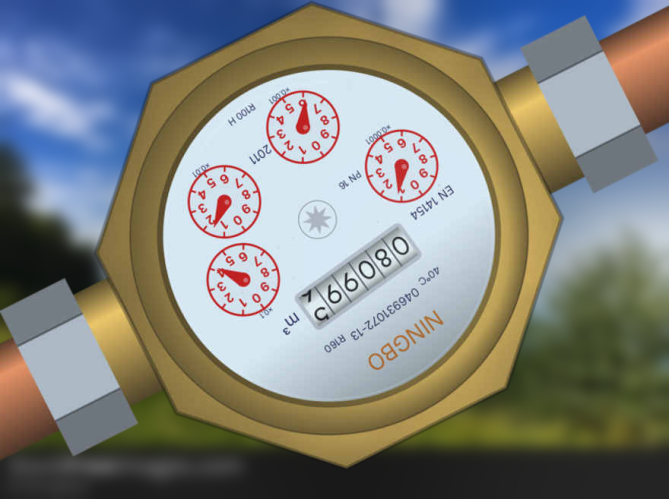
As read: value=80995.4161 unit=m³
